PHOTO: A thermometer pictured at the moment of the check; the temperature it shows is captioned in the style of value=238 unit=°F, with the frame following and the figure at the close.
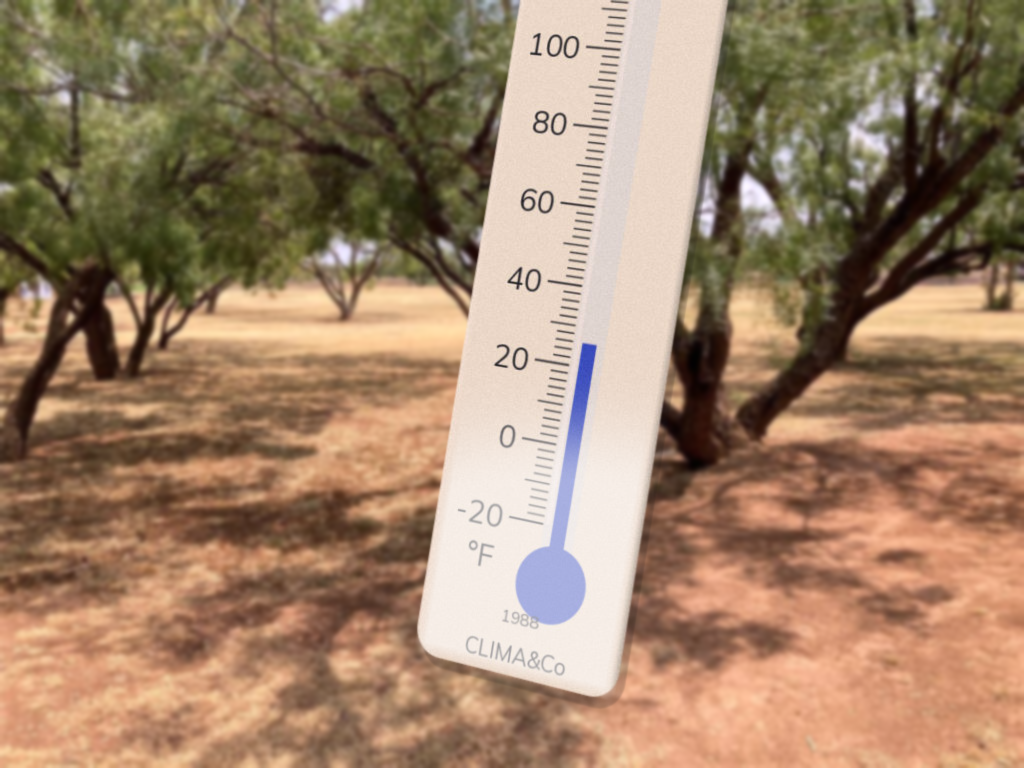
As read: value=26 unit=°F
